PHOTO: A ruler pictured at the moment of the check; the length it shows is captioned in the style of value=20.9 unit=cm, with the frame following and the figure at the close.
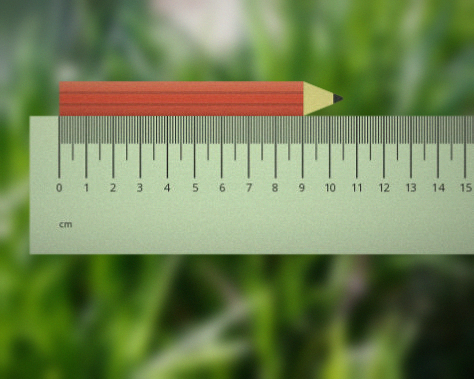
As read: value=10.5 unit=cm
